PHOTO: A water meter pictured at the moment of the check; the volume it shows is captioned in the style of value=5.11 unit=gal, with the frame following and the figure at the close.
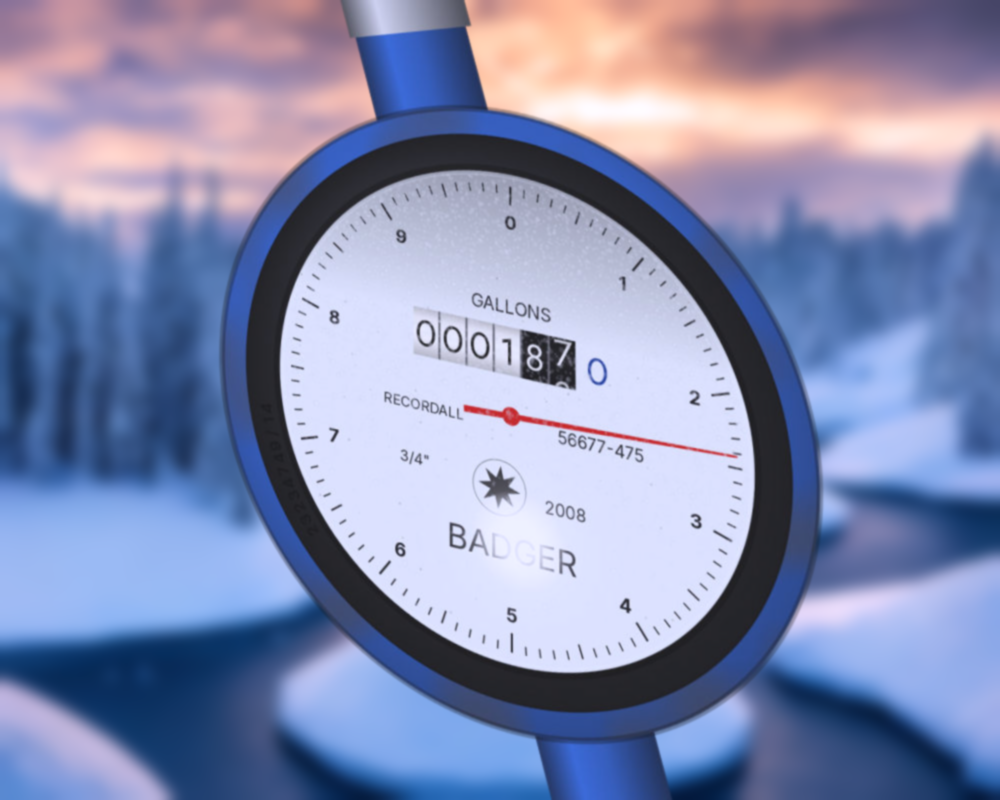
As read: value=1872.4 unit=gal
